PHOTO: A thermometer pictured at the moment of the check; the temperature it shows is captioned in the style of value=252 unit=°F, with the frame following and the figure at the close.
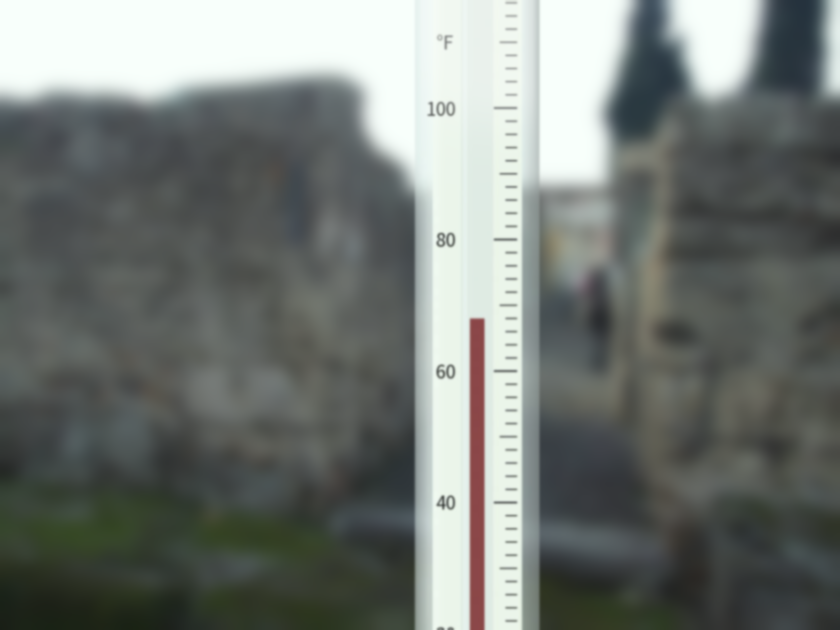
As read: value=68 unit=°F
